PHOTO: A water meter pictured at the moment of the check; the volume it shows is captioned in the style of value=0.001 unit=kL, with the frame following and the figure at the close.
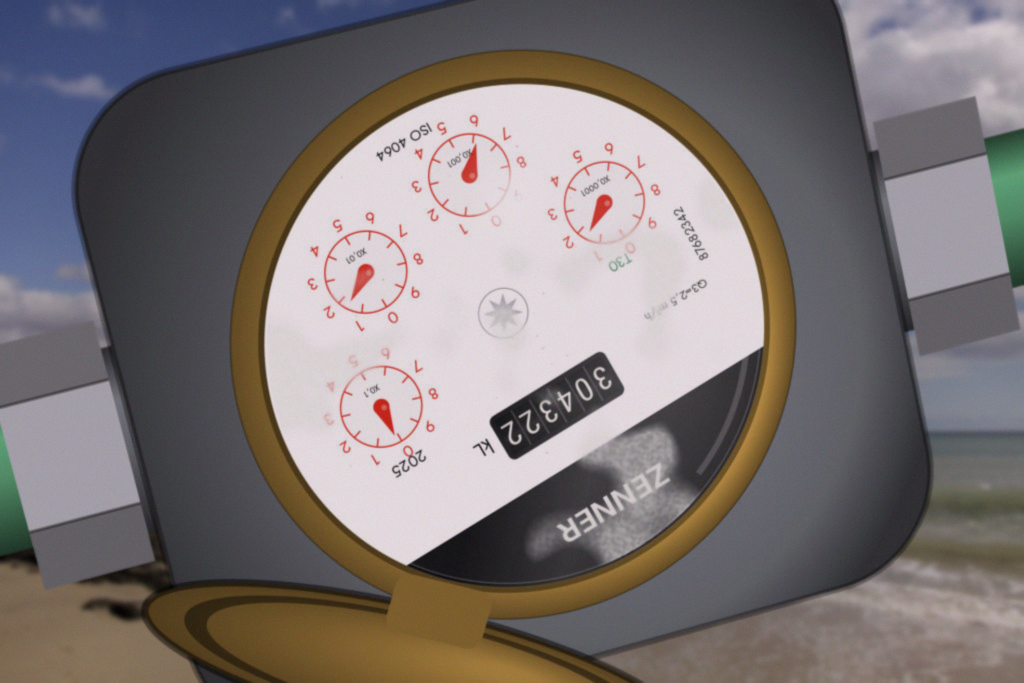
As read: value=304322.0161 unit=kL
